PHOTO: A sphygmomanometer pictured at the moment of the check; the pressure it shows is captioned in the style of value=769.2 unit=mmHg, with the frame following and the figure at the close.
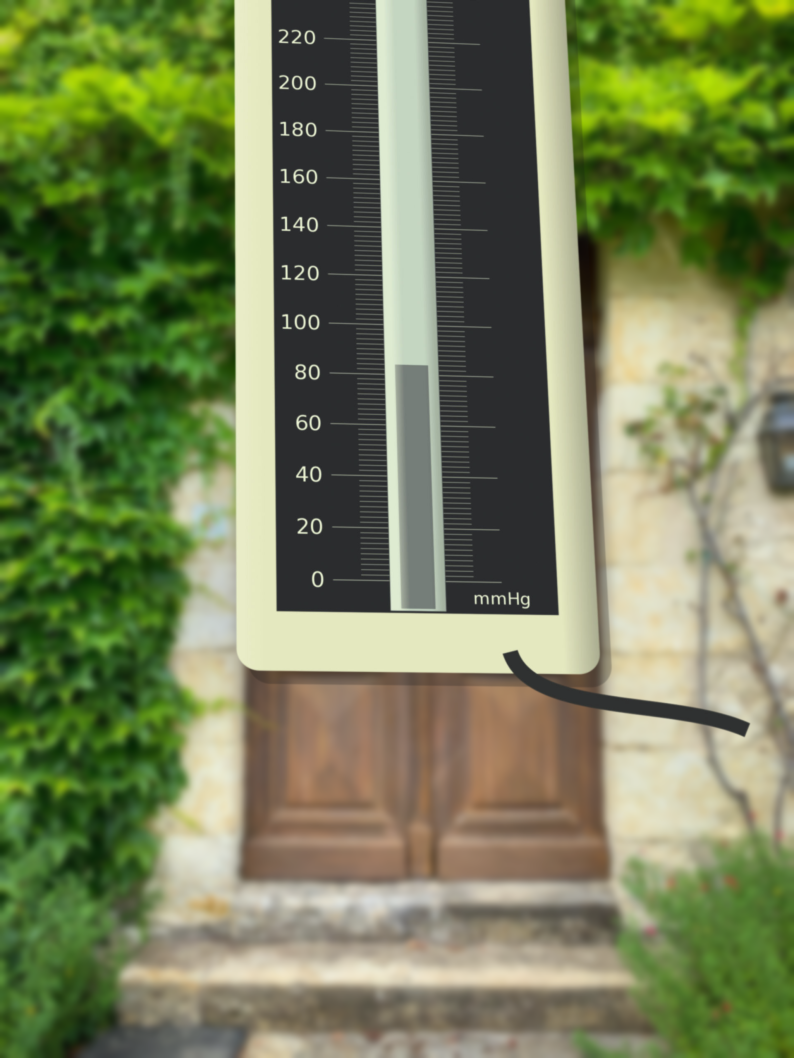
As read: value=84 unit=mmHg
